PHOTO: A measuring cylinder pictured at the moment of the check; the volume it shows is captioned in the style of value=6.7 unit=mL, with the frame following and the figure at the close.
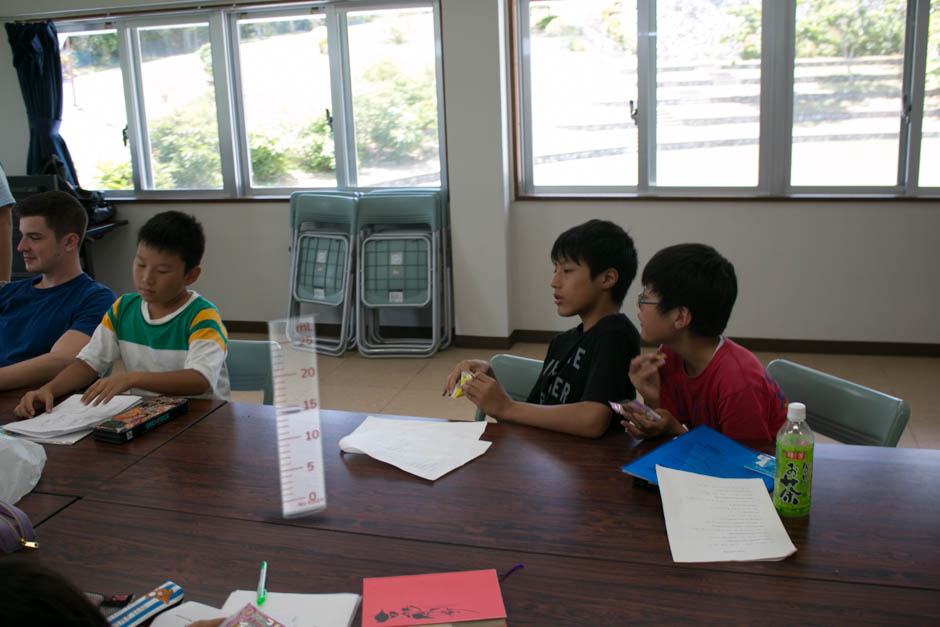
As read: value=14 unit=mL
